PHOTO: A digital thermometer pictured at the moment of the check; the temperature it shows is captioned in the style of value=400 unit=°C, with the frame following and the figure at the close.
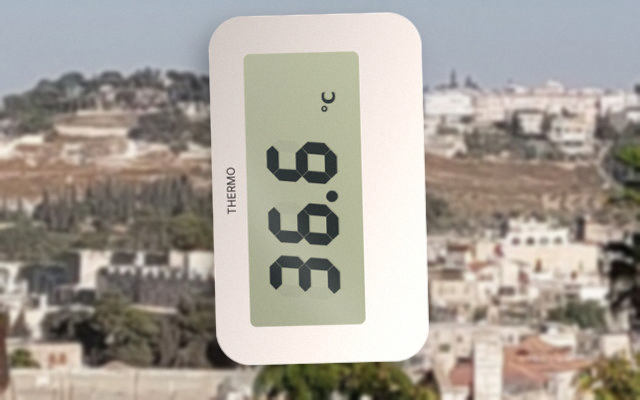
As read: value=36.6 unit=°C
